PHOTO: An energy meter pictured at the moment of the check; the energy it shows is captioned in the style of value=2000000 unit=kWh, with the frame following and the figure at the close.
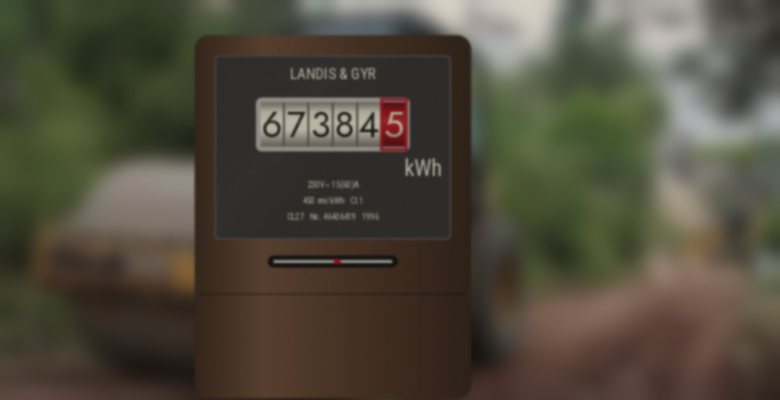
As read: value=67384.5 unit=kWh
